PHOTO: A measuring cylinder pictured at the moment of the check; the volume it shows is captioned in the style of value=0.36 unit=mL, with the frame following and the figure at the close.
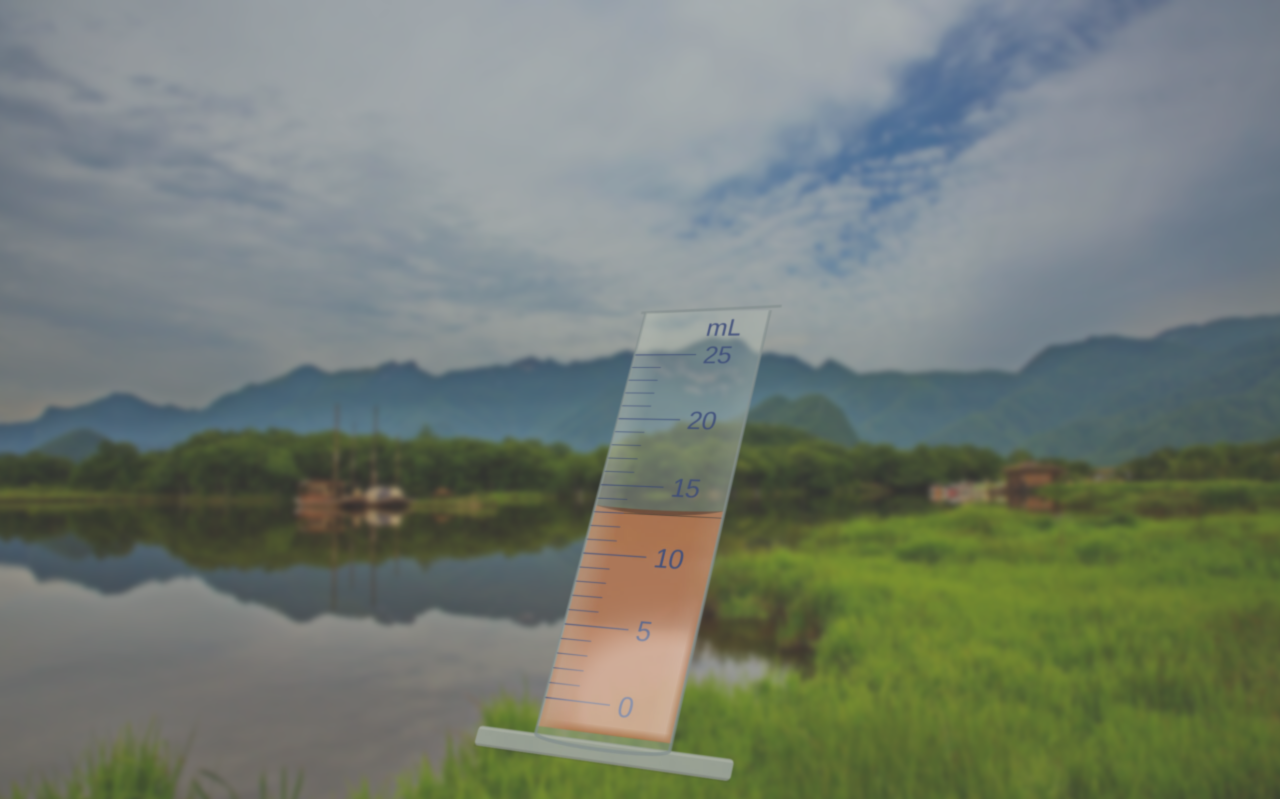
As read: value=13 unit=mL
